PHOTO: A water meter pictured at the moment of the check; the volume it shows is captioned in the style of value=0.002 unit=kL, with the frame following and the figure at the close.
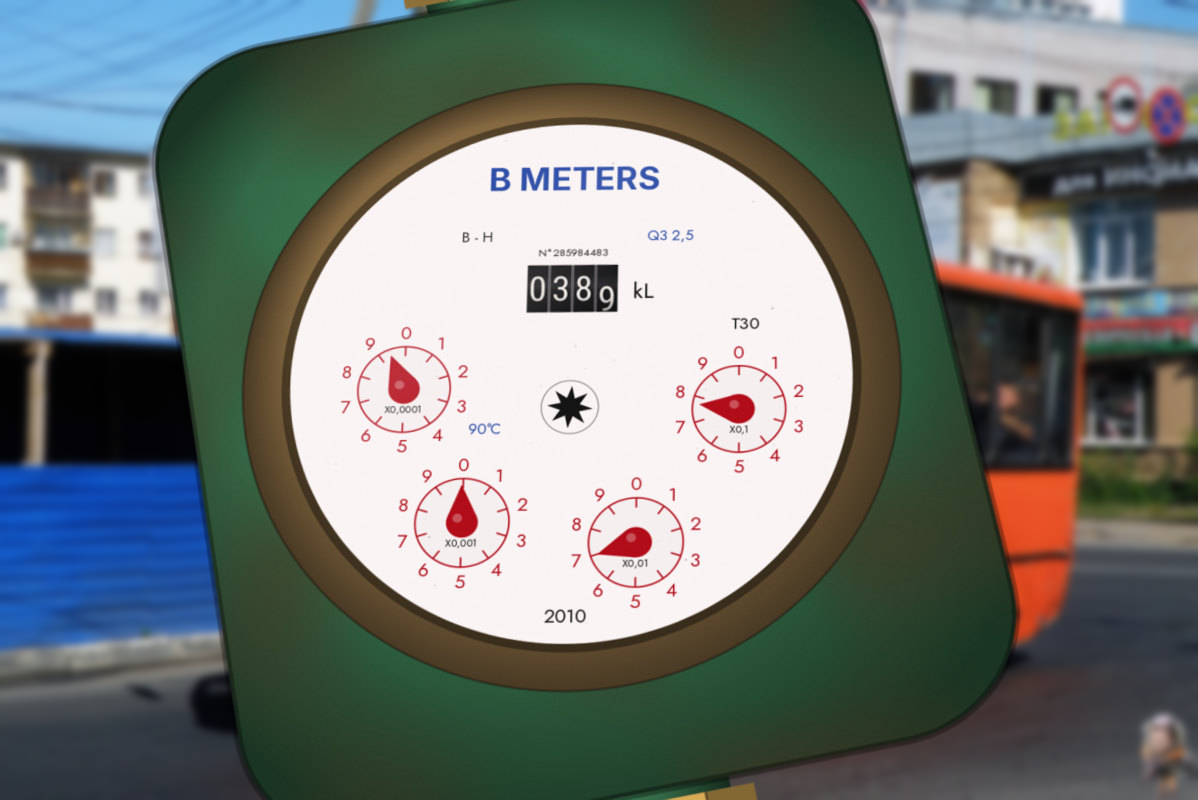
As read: value=388.7699 unit=kL
